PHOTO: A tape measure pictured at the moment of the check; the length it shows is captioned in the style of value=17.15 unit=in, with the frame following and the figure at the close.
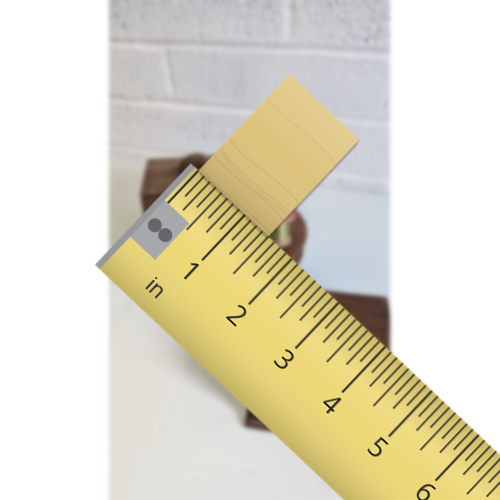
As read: value=1.5 unit=in
